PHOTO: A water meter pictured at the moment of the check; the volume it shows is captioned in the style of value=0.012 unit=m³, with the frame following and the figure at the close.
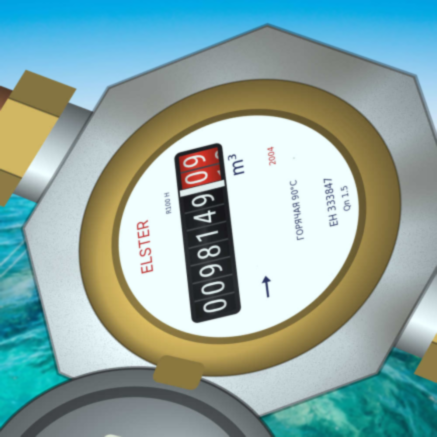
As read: value=98149.09 unit=m³
